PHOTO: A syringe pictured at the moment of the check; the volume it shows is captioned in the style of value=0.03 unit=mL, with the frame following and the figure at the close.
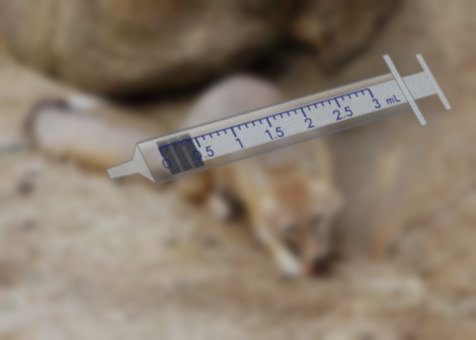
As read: value=0 unit=mL
